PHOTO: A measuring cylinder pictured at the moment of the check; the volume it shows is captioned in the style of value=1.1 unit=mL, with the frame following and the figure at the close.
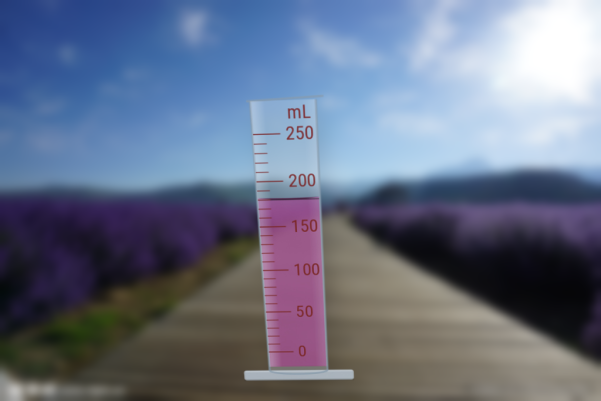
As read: value=180 unit=mL
